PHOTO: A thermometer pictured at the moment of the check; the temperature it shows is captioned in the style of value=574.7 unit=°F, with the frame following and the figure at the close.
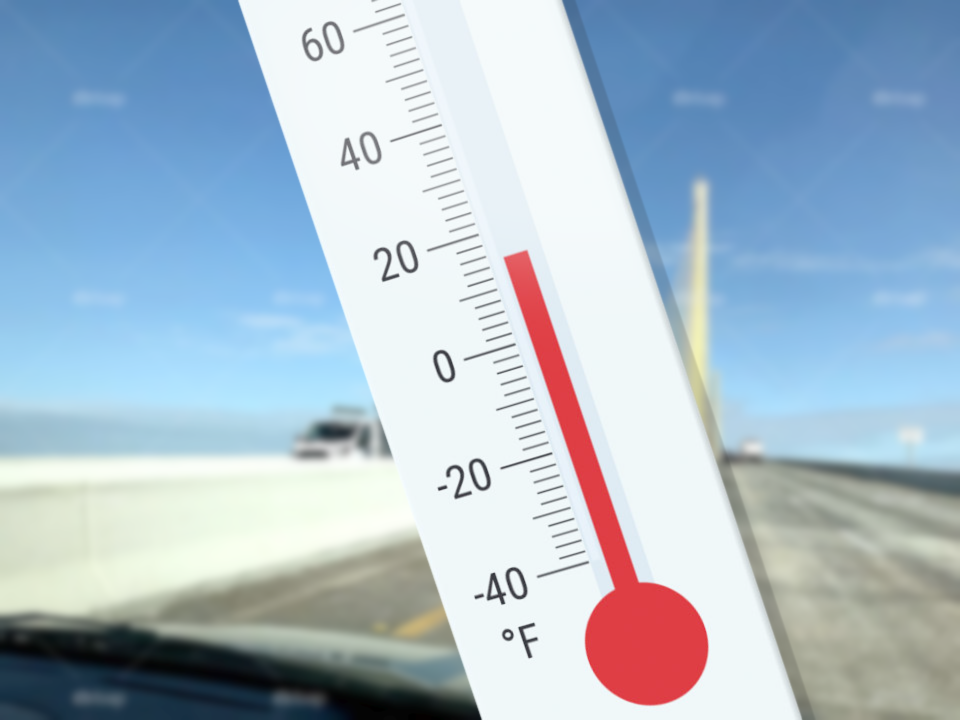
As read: value=15 unit=°F
